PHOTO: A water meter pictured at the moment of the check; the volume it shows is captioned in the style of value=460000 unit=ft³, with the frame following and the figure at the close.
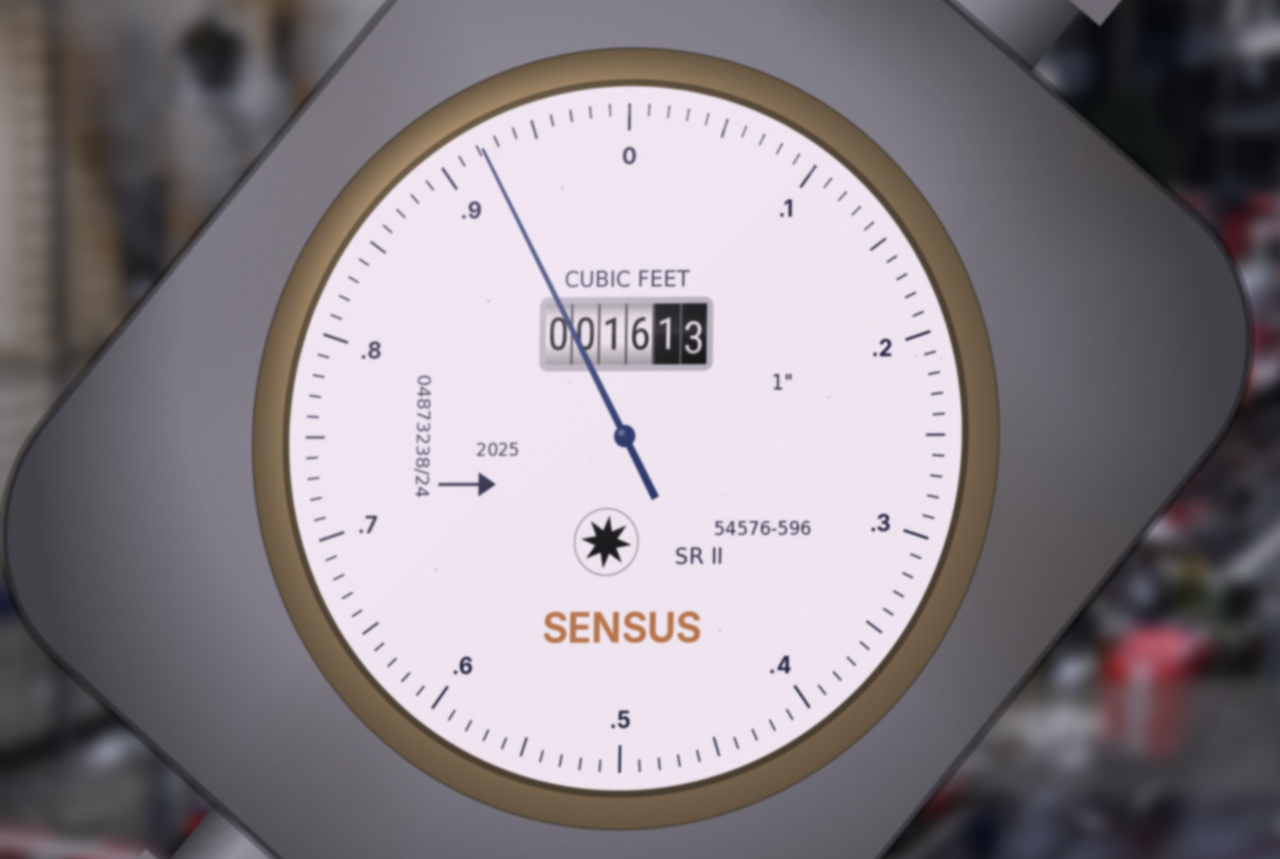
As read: value=1612.92 unit=ft³
